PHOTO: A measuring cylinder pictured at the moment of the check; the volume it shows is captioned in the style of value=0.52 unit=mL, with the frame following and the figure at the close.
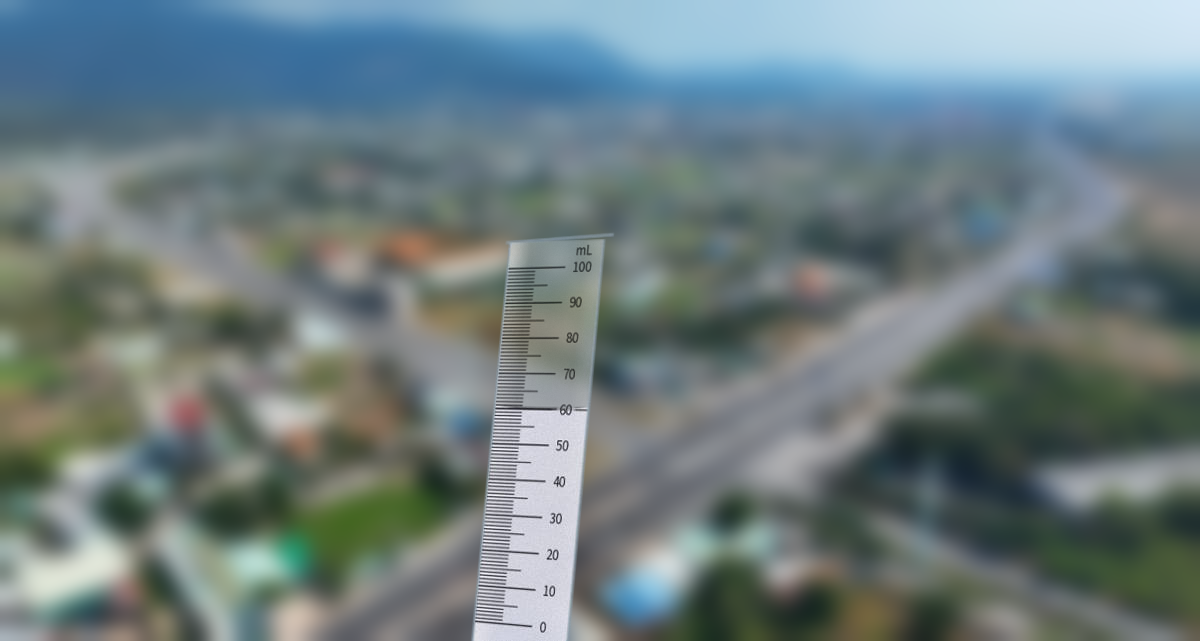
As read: value=60 unit=mL
